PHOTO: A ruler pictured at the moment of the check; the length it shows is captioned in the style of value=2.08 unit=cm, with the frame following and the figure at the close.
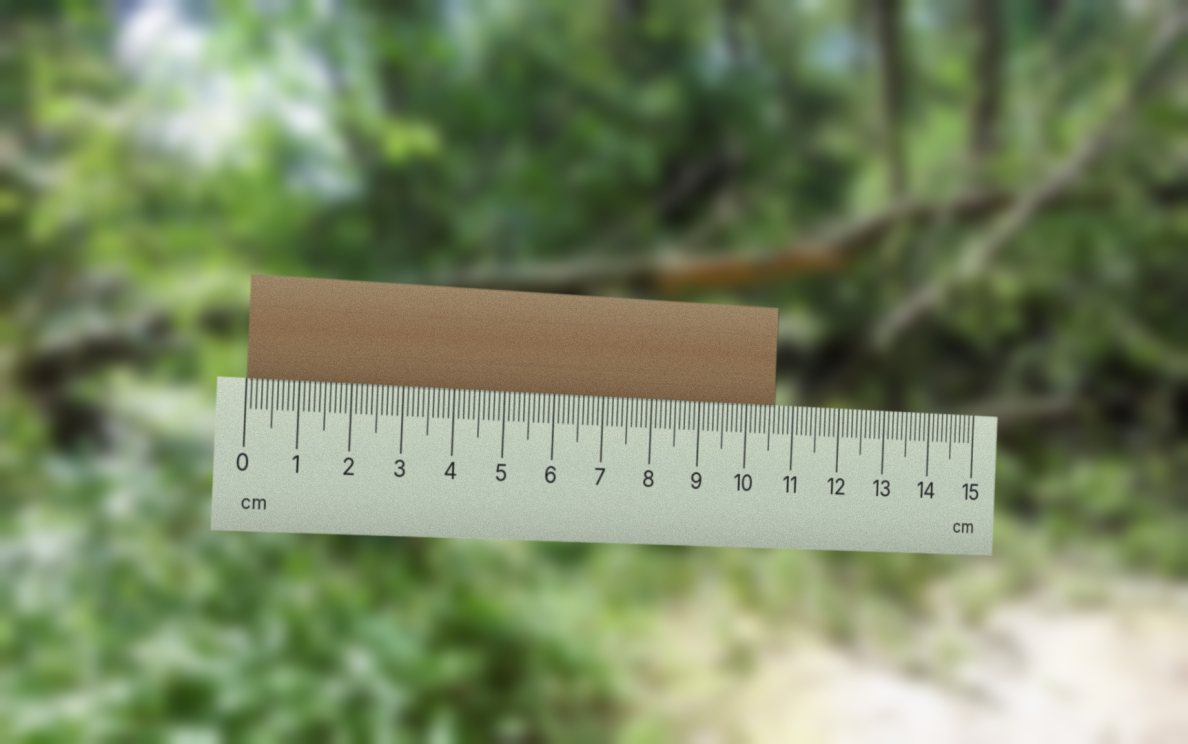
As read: value=10.6 unit=cm
